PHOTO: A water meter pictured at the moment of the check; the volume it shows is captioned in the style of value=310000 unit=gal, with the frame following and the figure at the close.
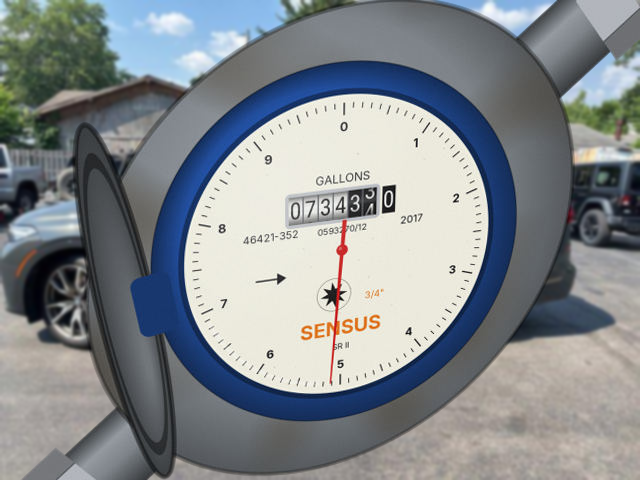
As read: value=734335.1 unit=gal
